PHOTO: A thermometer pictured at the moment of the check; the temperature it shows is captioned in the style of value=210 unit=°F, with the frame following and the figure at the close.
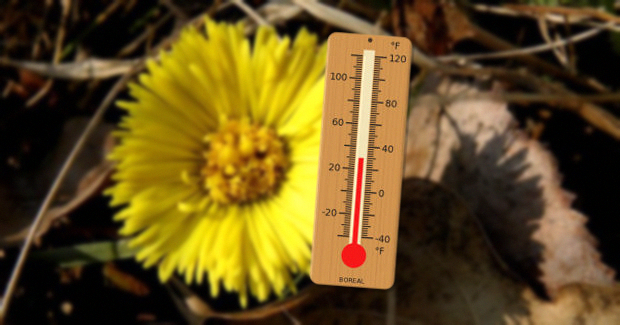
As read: value=30 unit=°F
